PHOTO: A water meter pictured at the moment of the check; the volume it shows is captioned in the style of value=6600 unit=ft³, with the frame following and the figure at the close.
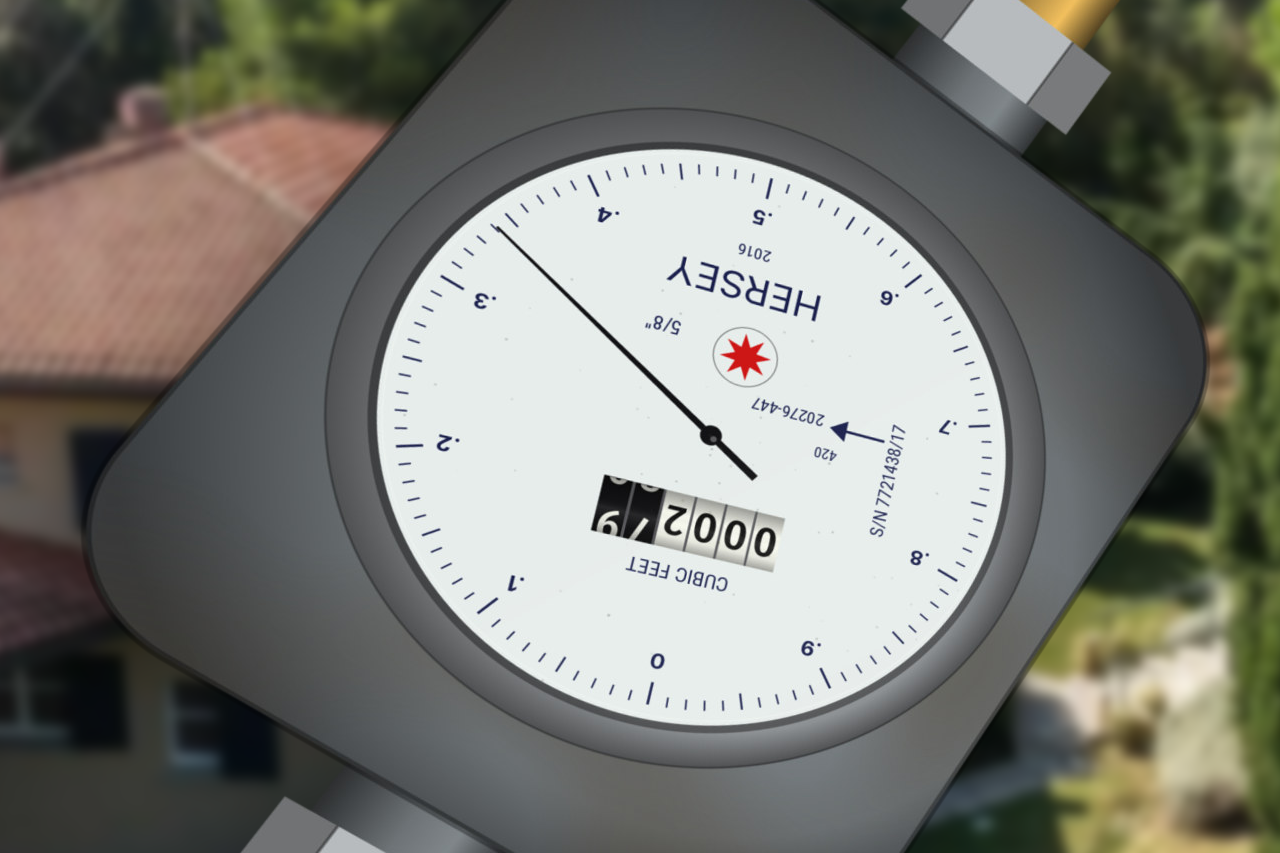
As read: value=279.34 unit=ft³
